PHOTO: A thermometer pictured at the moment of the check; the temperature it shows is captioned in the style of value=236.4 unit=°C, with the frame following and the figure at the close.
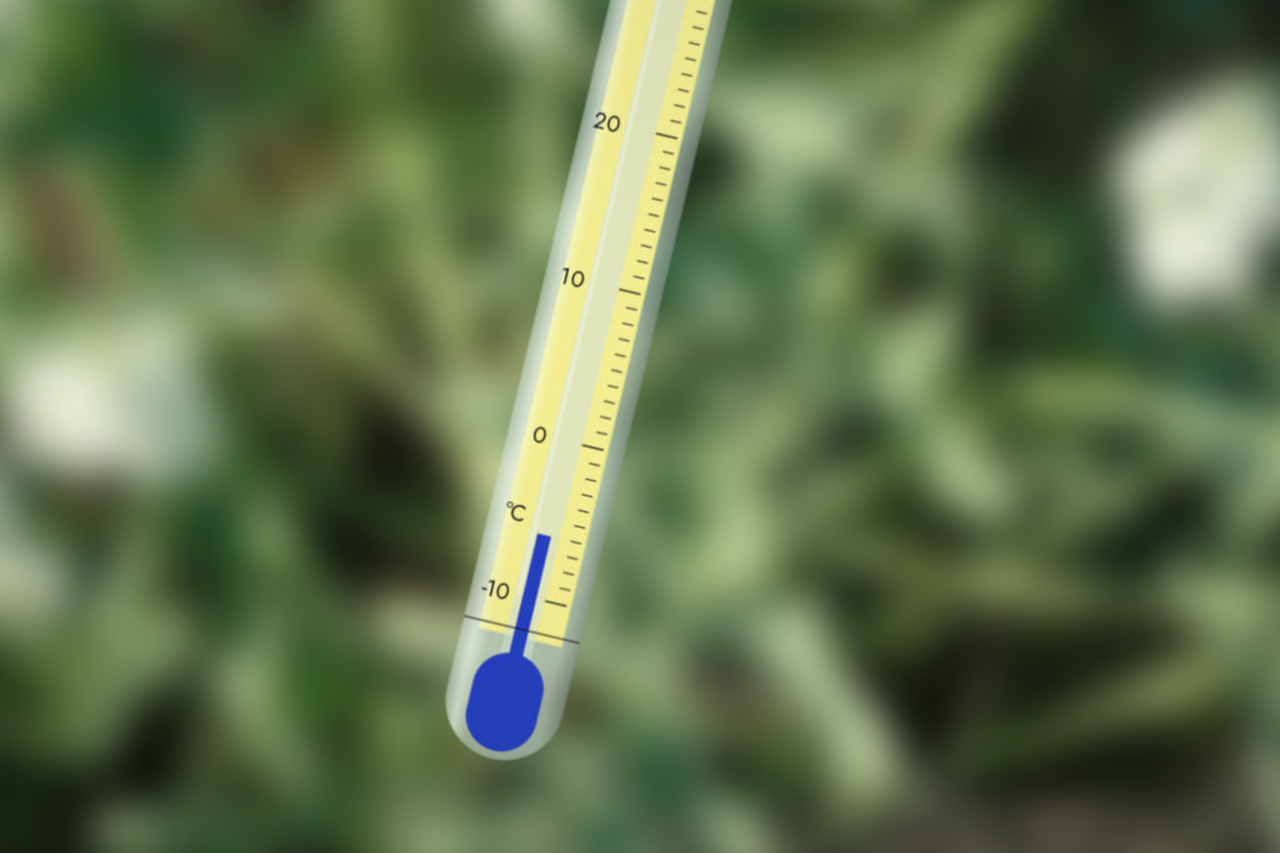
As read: value=-6 unit=°C
